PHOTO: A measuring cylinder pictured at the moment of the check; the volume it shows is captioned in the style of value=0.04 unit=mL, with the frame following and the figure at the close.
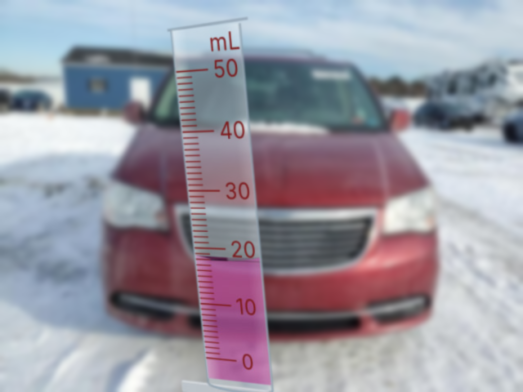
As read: value=18 unit=mL
